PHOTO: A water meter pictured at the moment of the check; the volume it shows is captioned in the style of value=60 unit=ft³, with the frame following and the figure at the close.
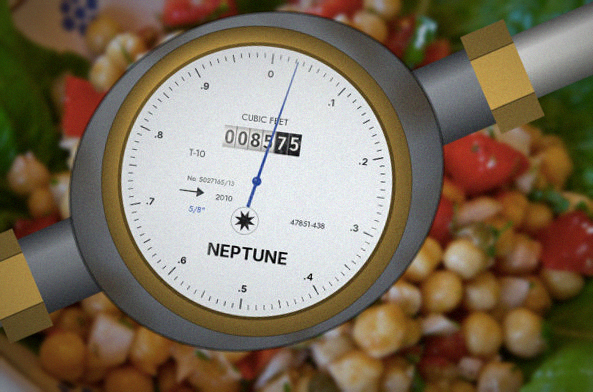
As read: value=8575.03 unit=ft³
